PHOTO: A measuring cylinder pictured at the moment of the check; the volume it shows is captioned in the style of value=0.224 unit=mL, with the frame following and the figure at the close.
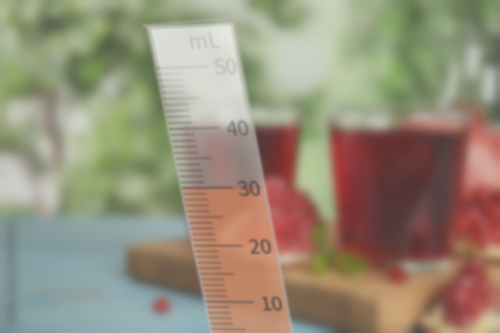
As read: value=30 unit=mL
